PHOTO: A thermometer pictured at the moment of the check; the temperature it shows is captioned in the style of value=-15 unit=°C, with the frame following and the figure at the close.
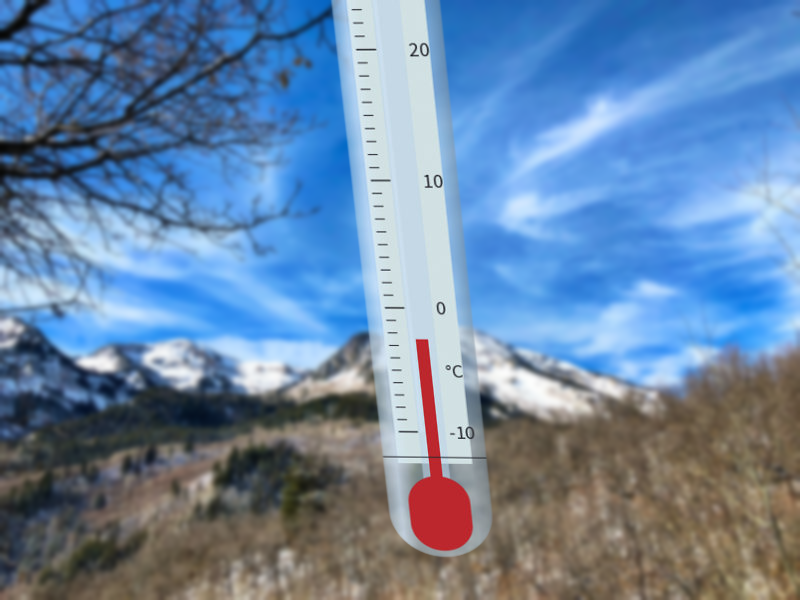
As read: value=-2.5 unit=°C
